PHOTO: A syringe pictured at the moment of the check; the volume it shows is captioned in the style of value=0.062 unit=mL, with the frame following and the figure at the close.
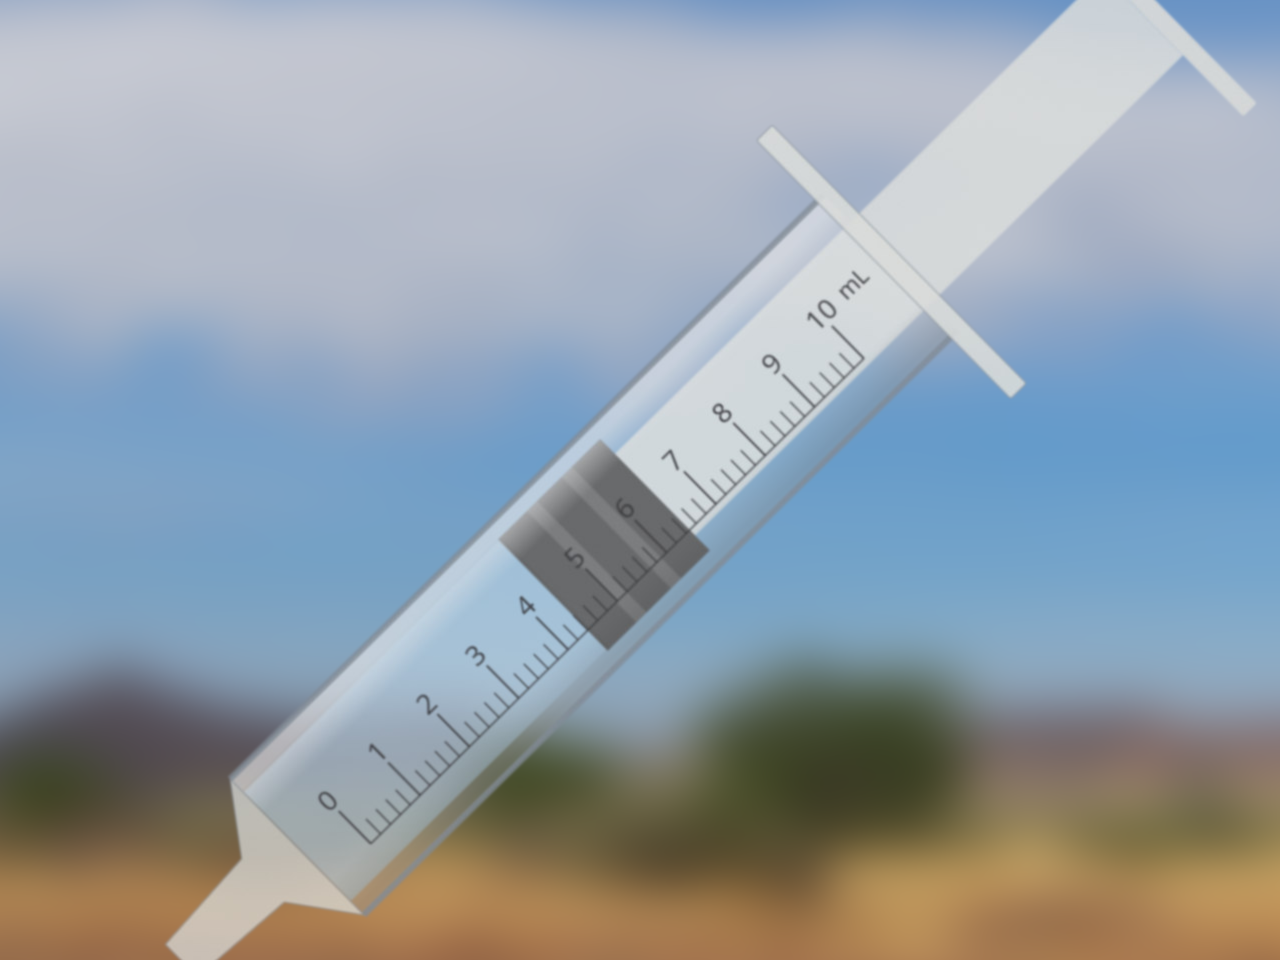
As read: value=4.4 unit=mL
